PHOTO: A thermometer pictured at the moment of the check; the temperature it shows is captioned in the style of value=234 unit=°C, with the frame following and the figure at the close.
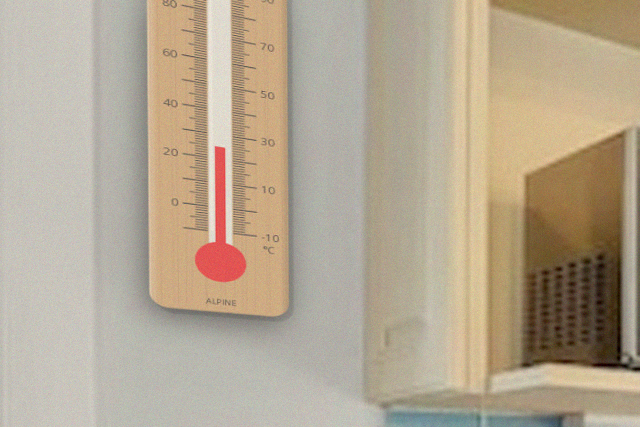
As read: value=25 unit=°C
